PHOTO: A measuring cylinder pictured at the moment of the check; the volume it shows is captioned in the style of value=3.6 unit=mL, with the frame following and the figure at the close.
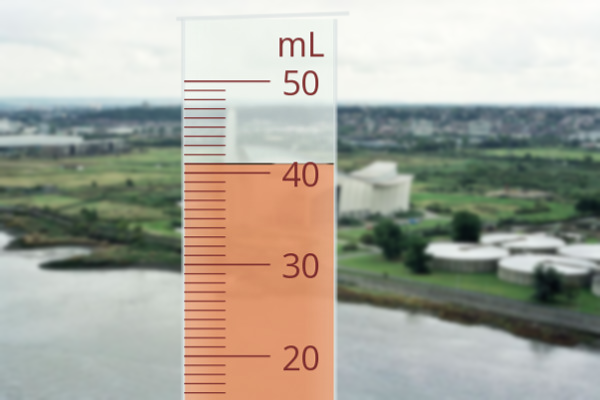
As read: value=41 unit=mL
